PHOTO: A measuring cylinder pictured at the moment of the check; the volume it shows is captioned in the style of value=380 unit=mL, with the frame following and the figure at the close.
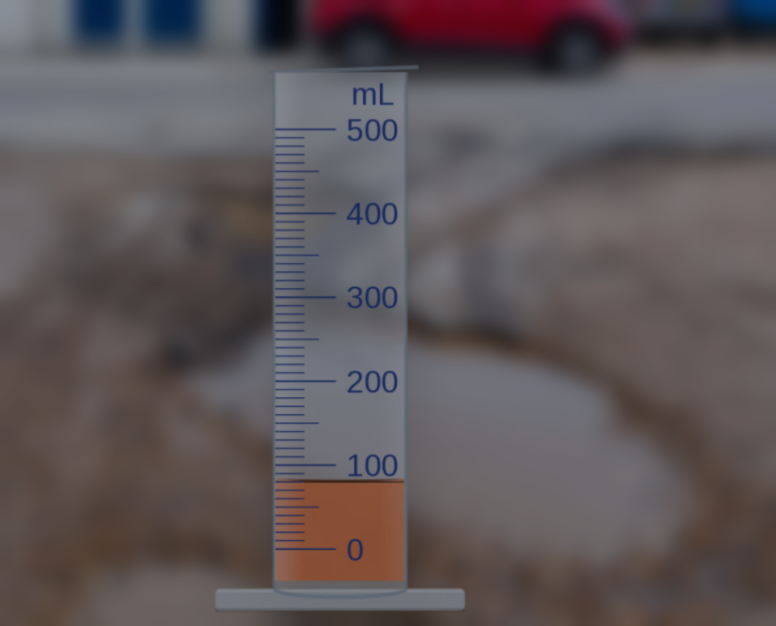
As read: value=80 unit=mL
